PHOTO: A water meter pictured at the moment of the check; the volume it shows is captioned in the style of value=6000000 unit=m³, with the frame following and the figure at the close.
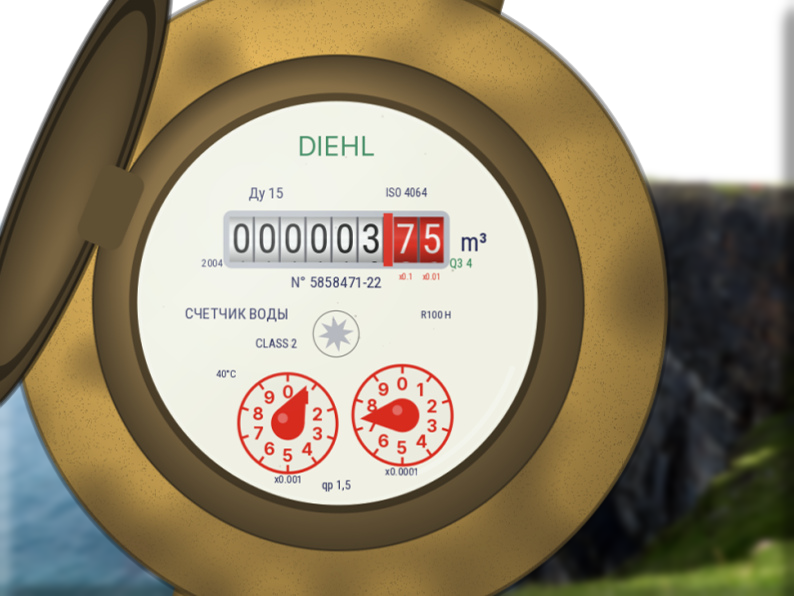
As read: value=3.7507 unit=m³
